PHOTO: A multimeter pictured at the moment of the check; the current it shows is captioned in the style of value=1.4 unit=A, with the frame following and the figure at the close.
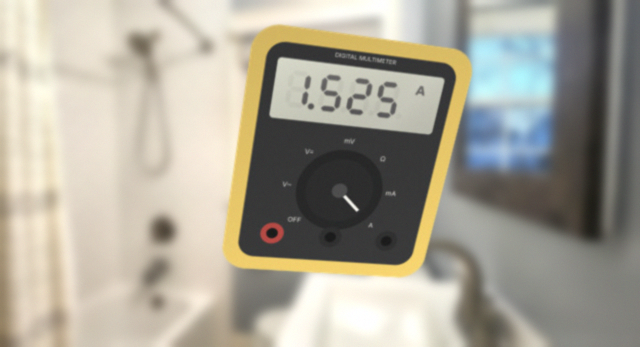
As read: value=1.525 unit=A
